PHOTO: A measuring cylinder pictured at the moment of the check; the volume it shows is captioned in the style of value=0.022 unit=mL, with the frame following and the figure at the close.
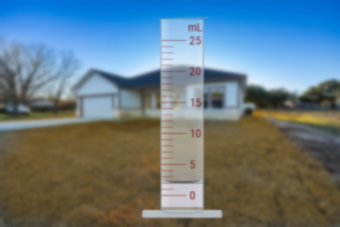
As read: value=2 unit=mL
